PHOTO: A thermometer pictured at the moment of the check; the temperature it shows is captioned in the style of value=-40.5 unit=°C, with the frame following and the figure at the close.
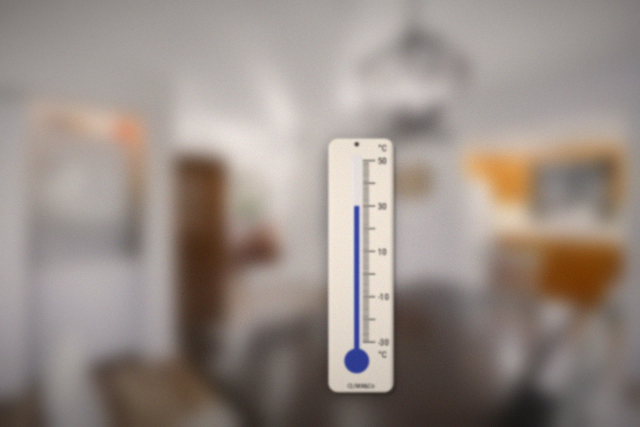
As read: value=30 unit=°C
